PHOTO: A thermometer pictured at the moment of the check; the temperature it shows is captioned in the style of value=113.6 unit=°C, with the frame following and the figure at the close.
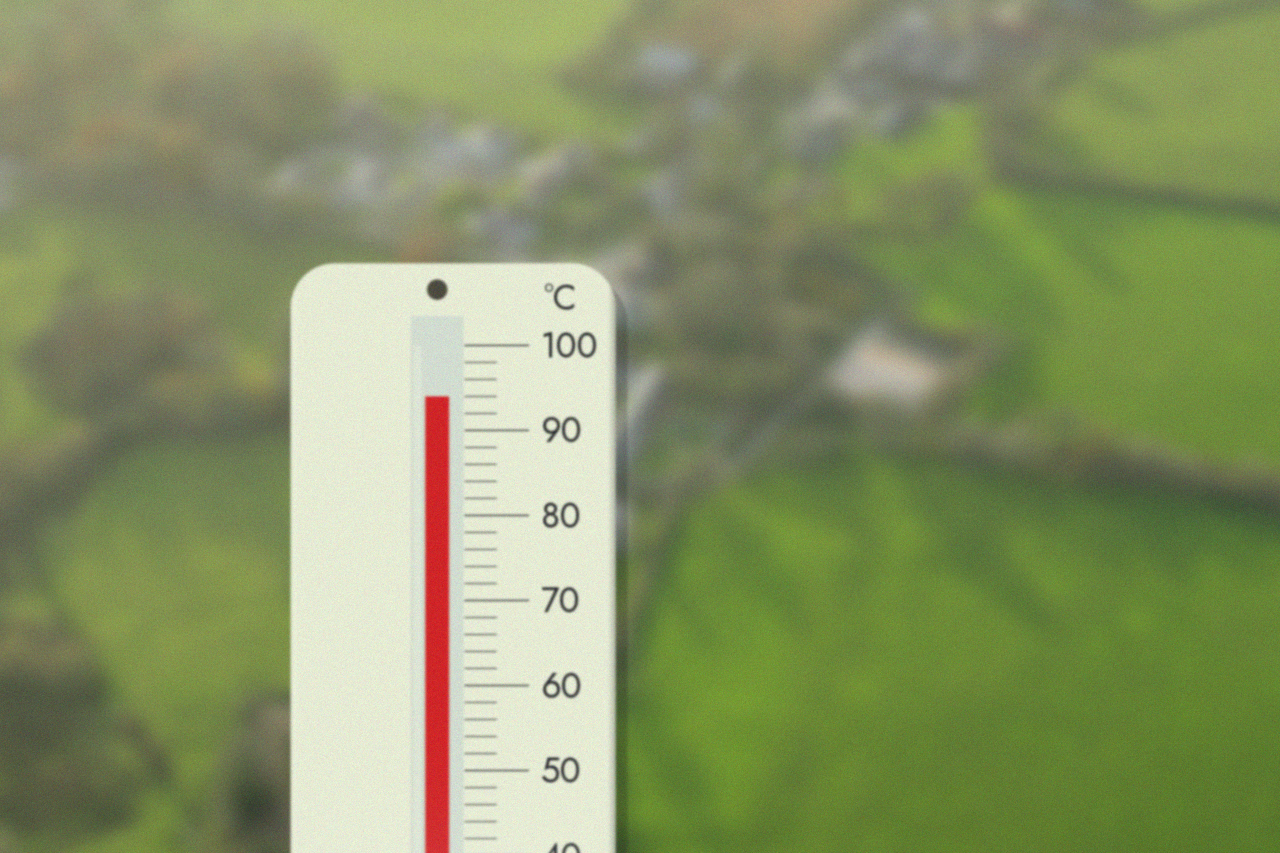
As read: value=94 unit=°C
